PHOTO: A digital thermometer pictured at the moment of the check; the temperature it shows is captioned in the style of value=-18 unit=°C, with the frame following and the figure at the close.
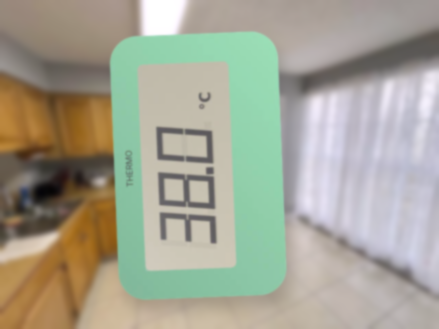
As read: value=38.0 unit=°C
